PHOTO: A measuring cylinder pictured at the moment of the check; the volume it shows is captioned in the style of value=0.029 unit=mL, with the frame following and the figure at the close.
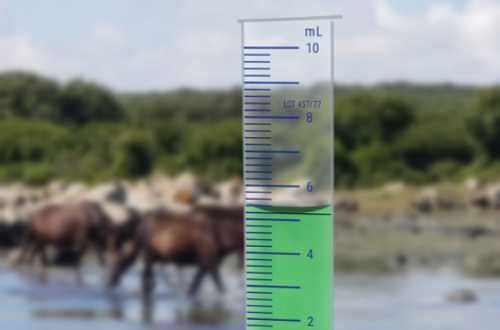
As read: value=5.2 unit=mL
